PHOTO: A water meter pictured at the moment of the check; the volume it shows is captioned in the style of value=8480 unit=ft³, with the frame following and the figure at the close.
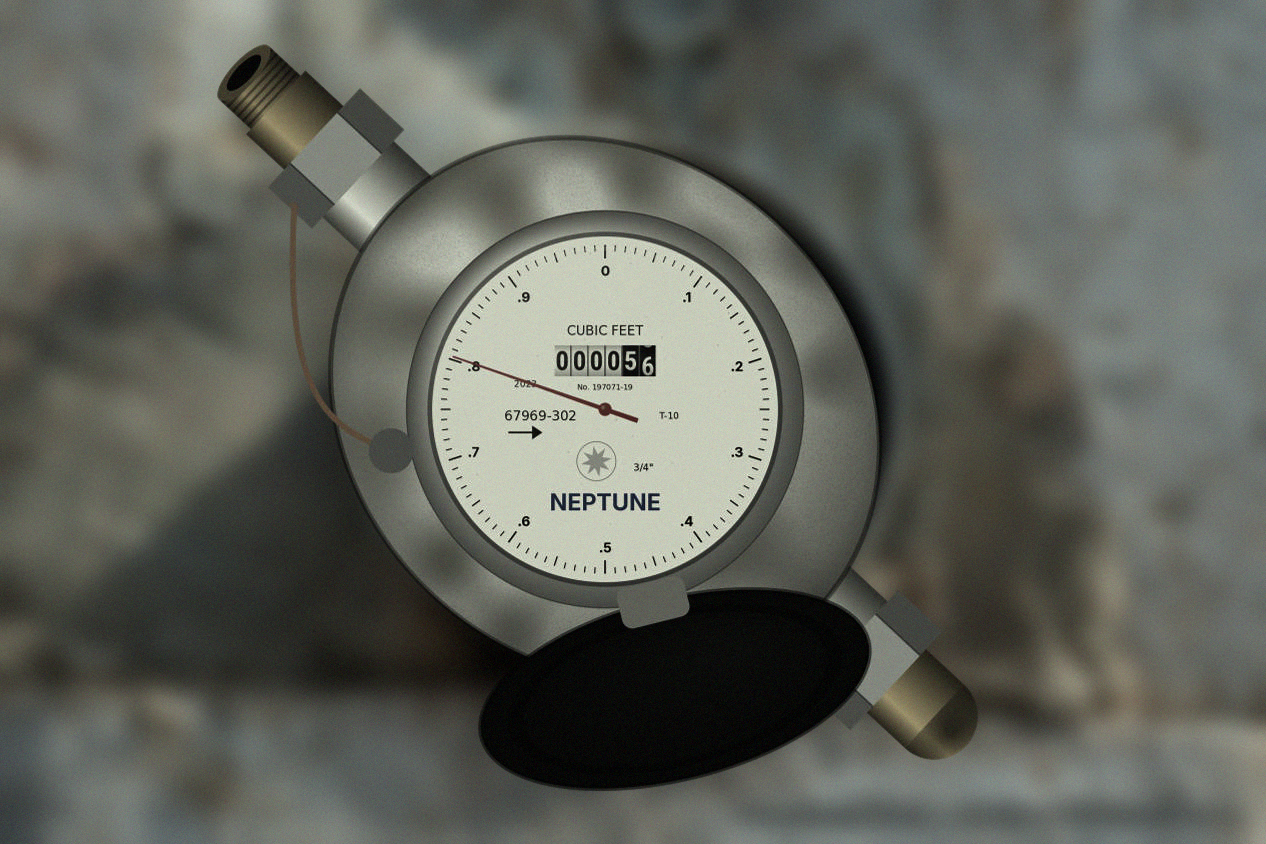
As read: value=55.80 unit=ft³
